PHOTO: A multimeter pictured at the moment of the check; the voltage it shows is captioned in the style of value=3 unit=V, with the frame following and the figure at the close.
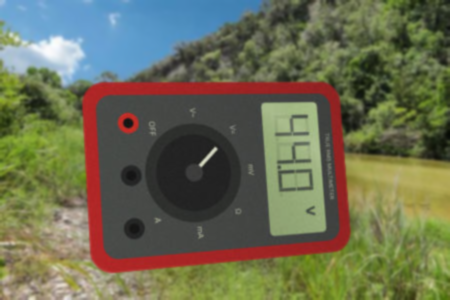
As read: value=44.0 unit=V
